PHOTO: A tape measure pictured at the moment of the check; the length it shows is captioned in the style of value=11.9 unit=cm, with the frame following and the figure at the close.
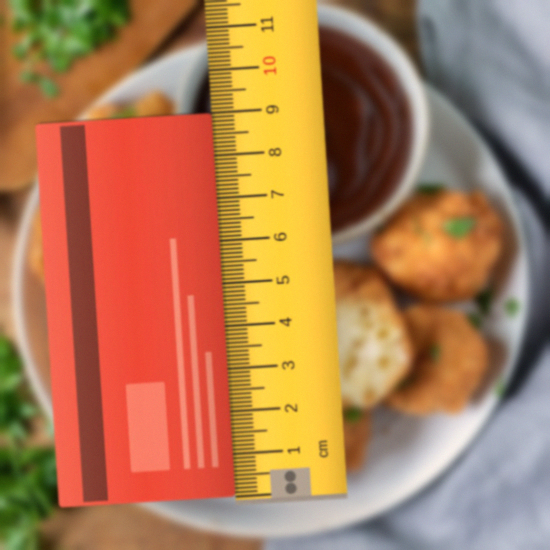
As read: value=9 unit=cm
